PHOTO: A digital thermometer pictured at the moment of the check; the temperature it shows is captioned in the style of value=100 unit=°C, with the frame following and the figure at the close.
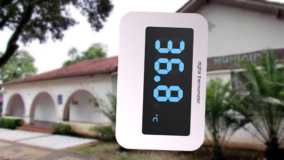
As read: value=36.8 unit=°C
